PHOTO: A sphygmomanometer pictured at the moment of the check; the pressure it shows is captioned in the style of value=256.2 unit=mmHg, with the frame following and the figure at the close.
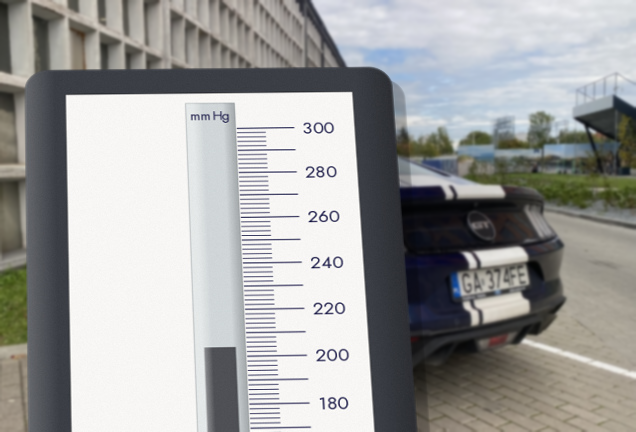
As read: value=204 unit=mmHg
